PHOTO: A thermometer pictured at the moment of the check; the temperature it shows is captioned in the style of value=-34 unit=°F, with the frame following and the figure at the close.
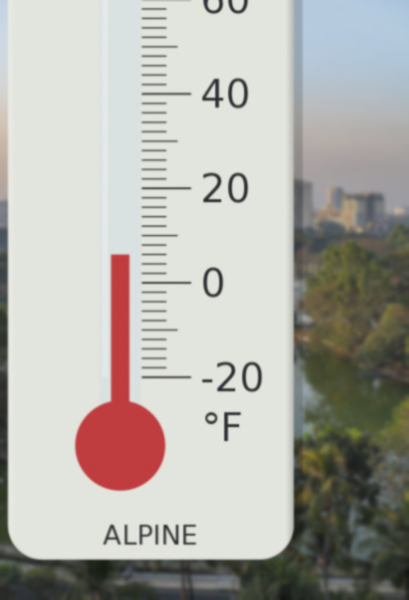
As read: value=6 unit=°F
